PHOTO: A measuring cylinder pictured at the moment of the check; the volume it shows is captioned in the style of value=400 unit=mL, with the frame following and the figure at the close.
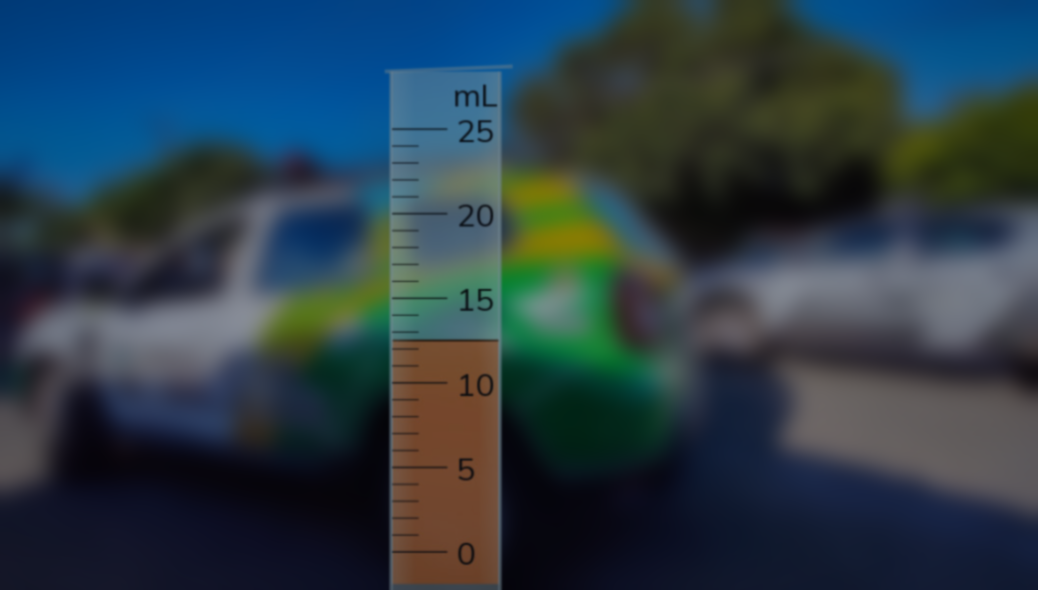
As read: value=12.5 unit=mL
